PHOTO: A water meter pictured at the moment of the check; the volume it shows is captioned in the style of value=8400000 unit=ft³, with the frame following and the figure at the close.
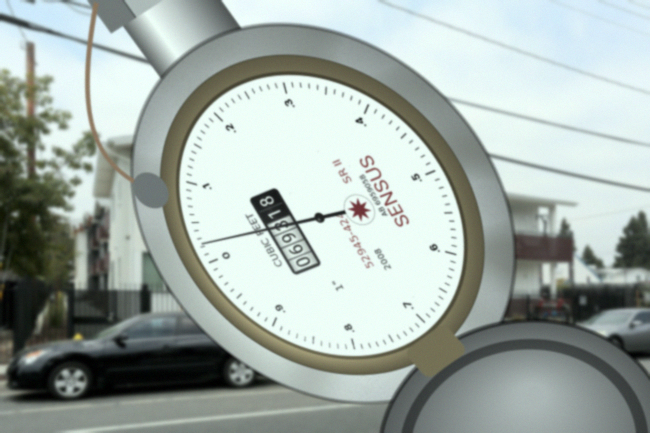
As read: value=69318.02 unit=ft³
